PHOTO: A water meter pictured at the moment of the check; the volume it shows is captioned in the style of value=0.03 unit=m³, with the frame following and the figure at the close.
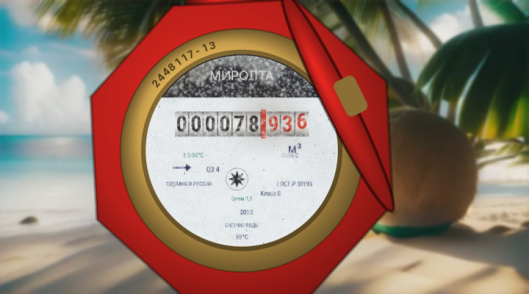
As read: value=78.936 unit=m³
